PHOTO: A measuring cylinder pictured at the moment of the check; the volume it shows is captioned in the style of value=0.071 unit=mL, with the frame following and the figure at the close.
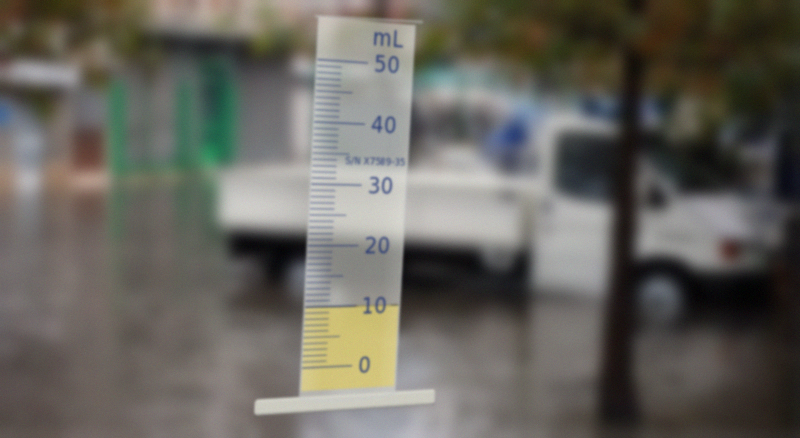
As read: value=10 unit=mL
